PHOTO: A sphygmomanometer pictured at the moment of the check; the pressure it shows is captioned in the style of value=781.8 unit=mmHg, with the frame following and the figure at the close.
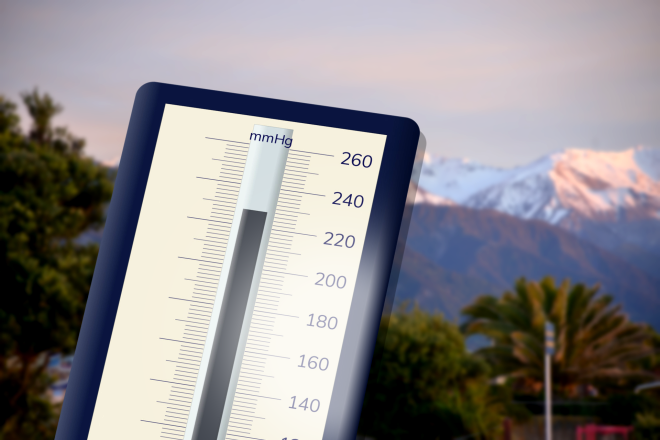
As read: value=228 unit=mmHg
